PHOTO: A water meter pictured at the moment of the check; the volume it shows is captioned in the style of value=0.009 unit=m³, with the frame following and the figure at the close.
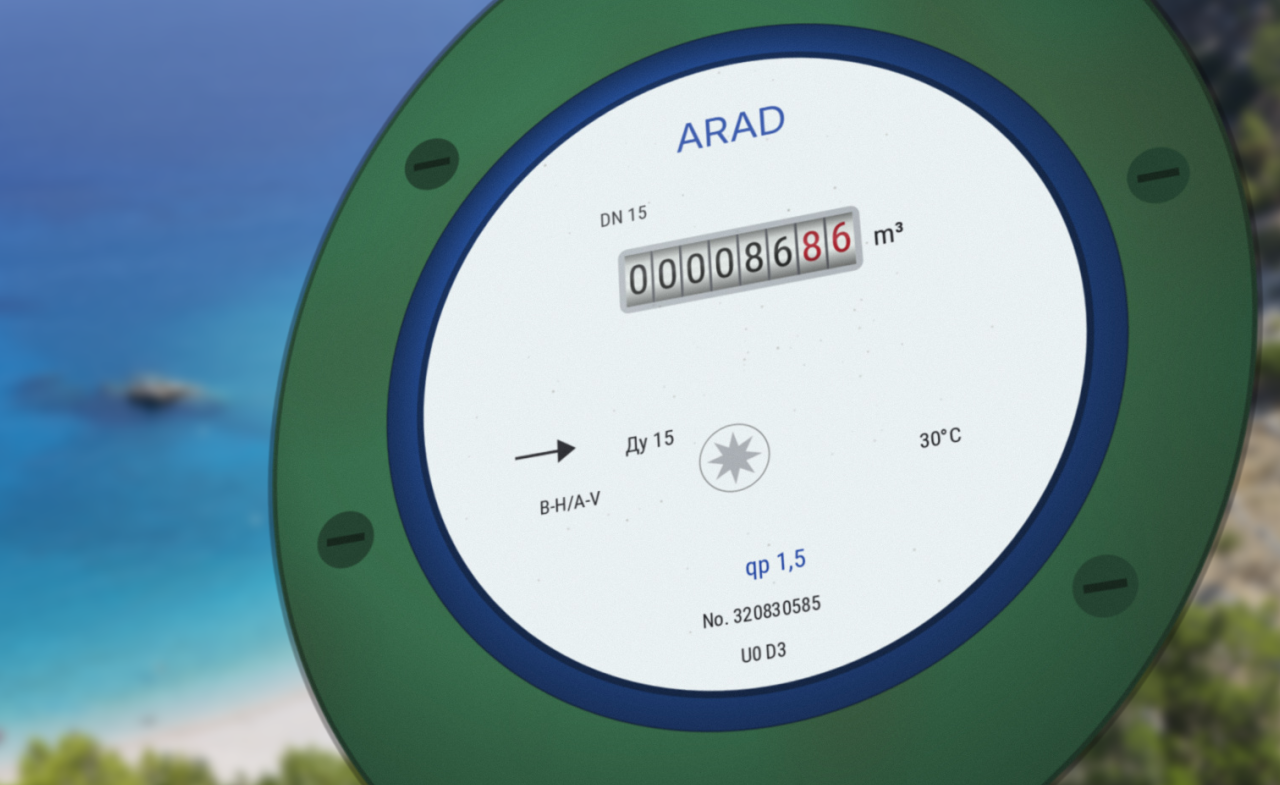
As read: value=86.86 unit=m³
